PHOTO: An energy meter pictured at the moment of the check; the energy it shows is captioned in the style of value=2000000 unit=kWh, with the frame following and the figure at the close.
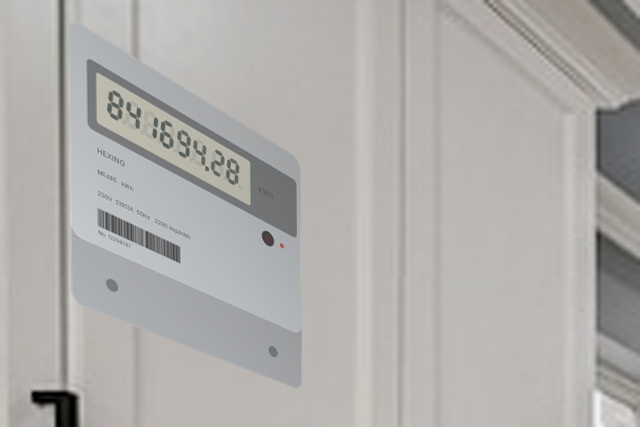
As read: value=841694.28 unit=kWh
